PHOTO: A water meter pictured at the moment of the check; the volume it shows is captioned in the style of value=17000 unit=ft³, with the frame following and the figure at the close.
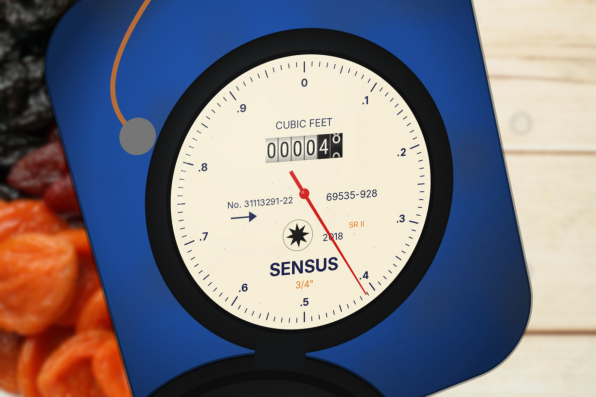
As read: value=48.41 unit=ft³
